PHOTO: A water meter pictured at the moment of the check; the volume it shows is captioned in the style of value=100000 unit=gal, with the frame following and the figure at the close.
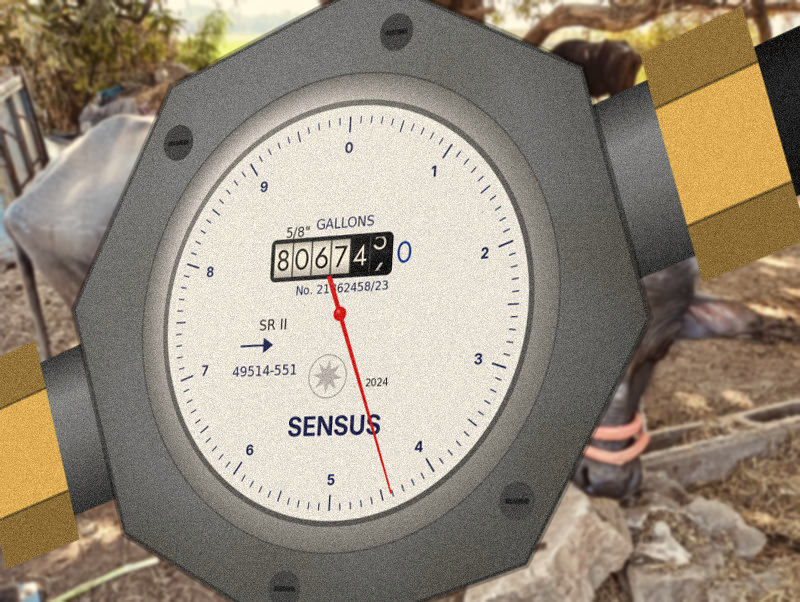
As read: value=8067454.4 unit=gal
